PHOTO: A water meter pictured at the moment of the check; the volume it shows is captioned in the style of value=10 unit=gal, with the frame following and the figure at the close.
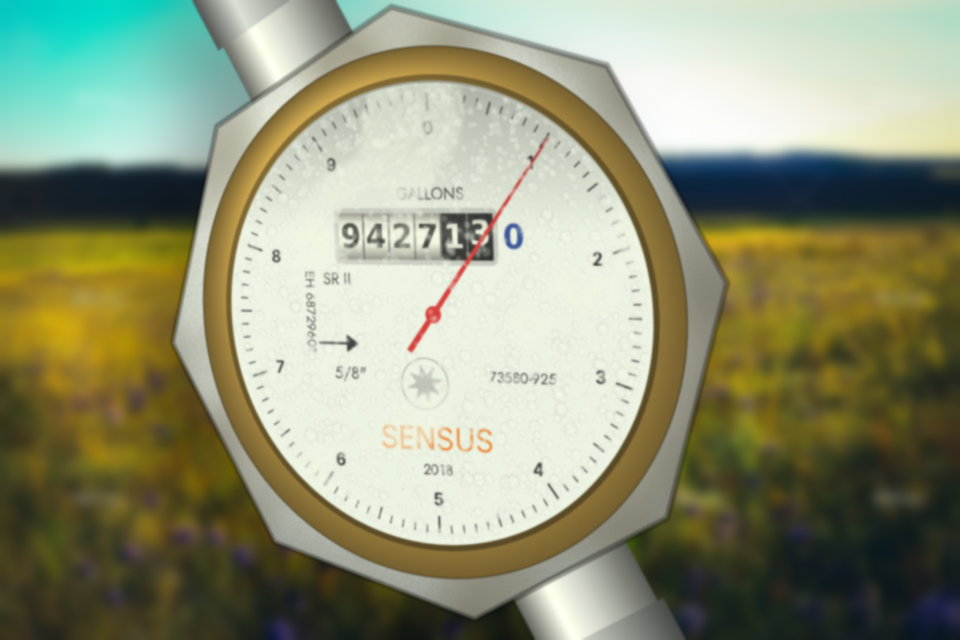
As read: value=9427131.0 unit=gal
